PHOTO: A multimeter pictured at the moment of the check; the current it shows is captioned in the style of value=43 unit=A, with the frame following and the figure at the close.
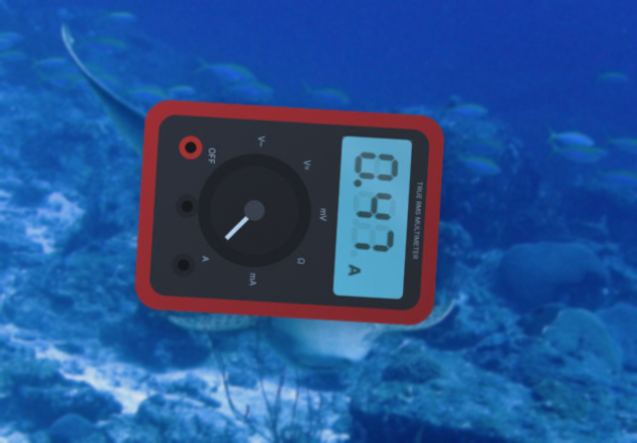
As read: value=0.47 unit=A
